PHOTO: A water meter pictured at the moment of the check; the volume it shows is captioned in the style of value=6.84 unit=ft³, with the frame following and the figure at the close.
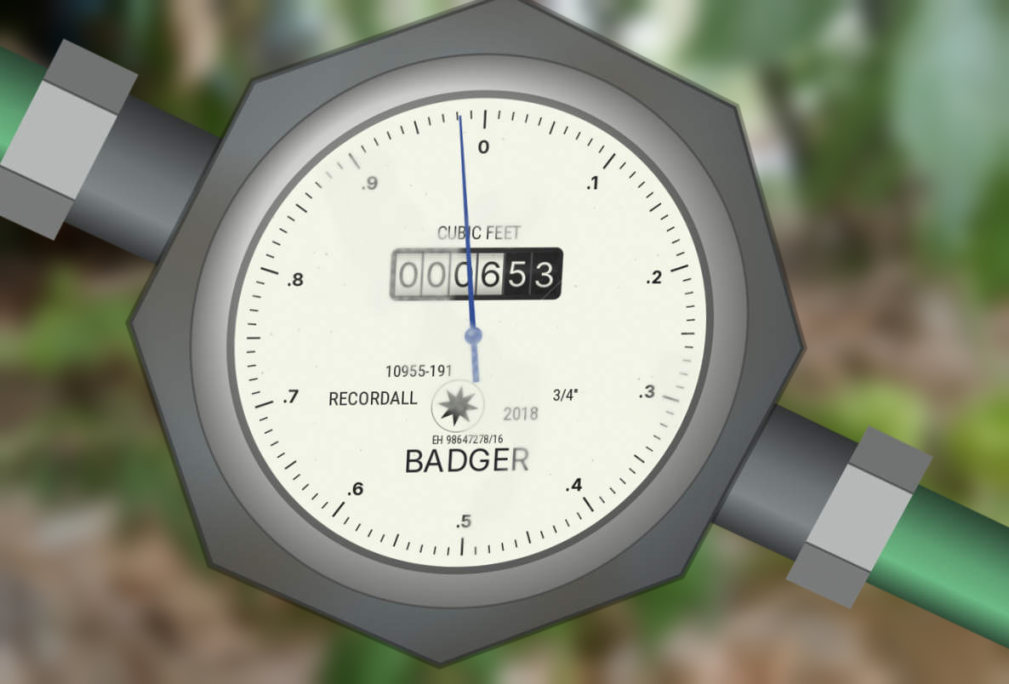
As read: value=652.98 unit=ft³
